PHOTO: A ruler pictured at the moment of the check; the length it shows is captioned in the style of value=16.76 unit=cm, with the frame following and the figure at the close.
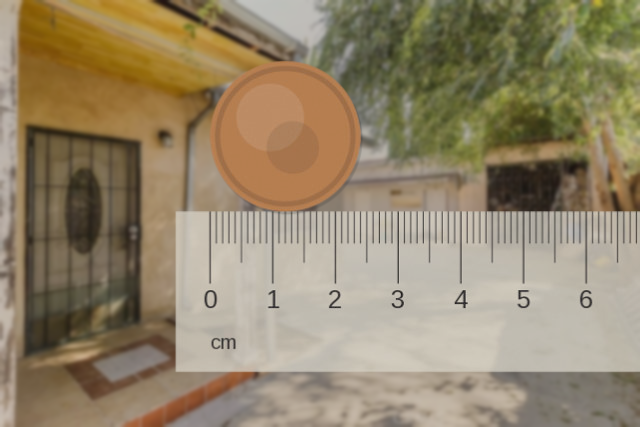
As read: value=2.4 unit=cm
